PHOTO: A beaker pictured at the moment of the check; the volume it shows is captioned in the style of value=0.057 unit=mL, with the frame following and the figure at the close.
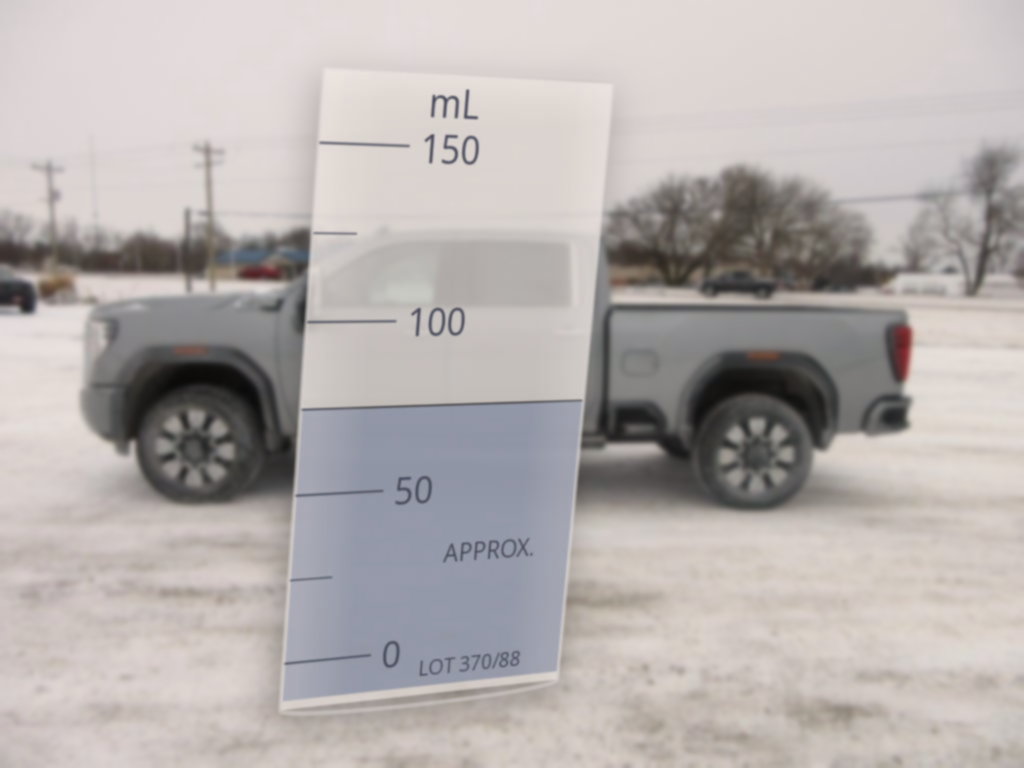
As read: value=75 unit=mL
